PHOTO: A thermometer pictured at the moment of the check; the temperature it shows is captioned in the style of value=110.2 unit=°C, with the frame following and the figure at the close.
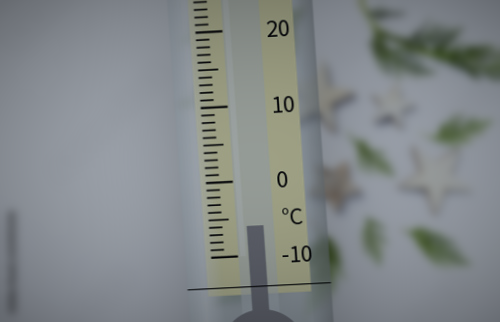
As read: value=-6 unit=°C
